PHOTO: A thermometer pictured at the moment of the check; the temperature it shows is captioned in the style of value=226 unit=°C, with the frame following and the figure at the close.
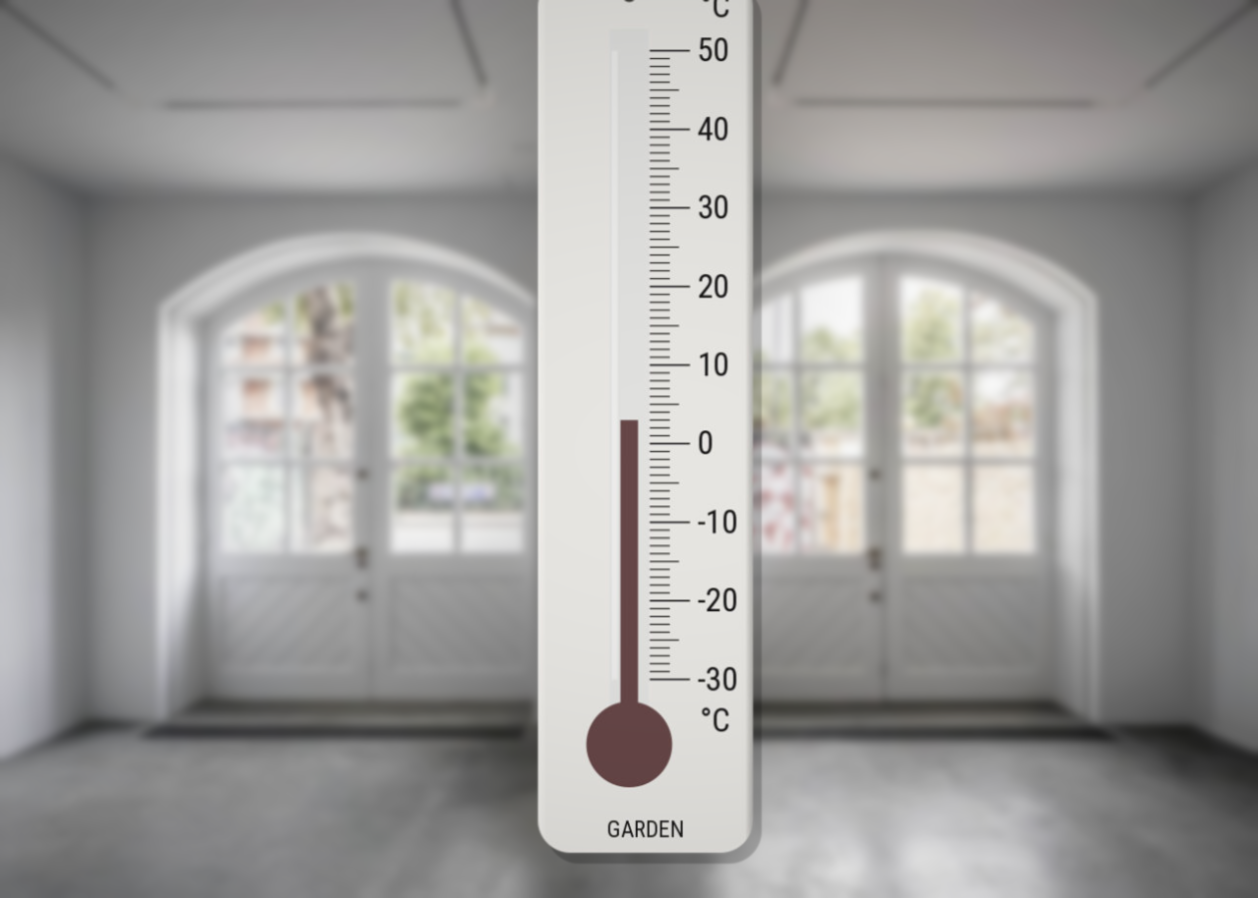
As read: value=3 unit=°C
